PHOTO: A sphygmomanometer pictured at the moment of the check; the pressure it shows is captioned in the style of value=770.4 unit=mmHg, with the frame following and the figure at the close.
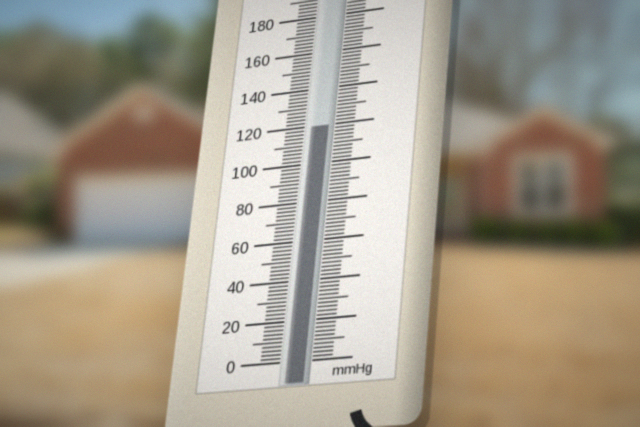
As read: value=120 unit=mmHg
